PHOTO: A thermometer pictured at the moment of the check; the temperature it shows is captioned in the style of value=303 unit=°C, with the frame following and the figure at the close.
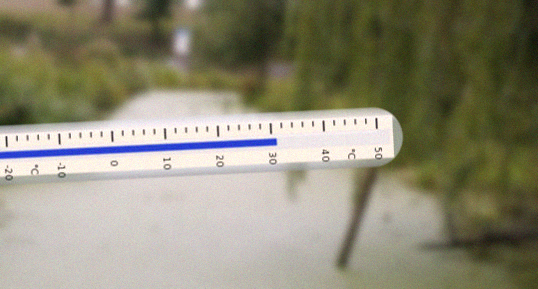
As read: value=31 unit=°C
